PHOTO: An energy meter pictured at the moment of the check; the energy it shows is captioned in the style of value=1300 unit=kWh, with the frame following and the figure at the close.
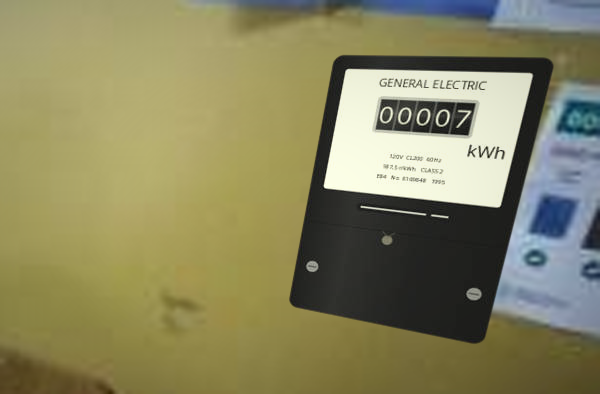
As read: value=7 unit=kWh
